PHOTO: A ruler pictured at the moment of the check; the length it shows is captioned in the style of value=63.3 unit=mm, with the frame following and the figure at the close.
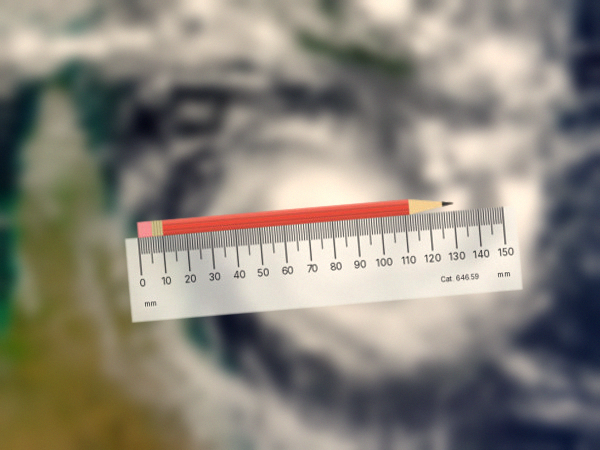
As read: value=130 unit=mm
